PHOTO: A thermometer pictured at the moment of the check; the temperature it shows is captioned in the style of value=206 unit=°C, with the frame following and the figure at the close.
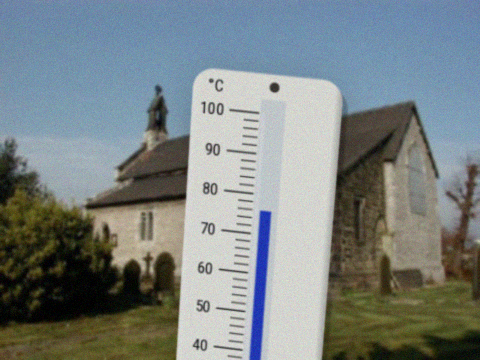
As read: value=76 unit=°C
